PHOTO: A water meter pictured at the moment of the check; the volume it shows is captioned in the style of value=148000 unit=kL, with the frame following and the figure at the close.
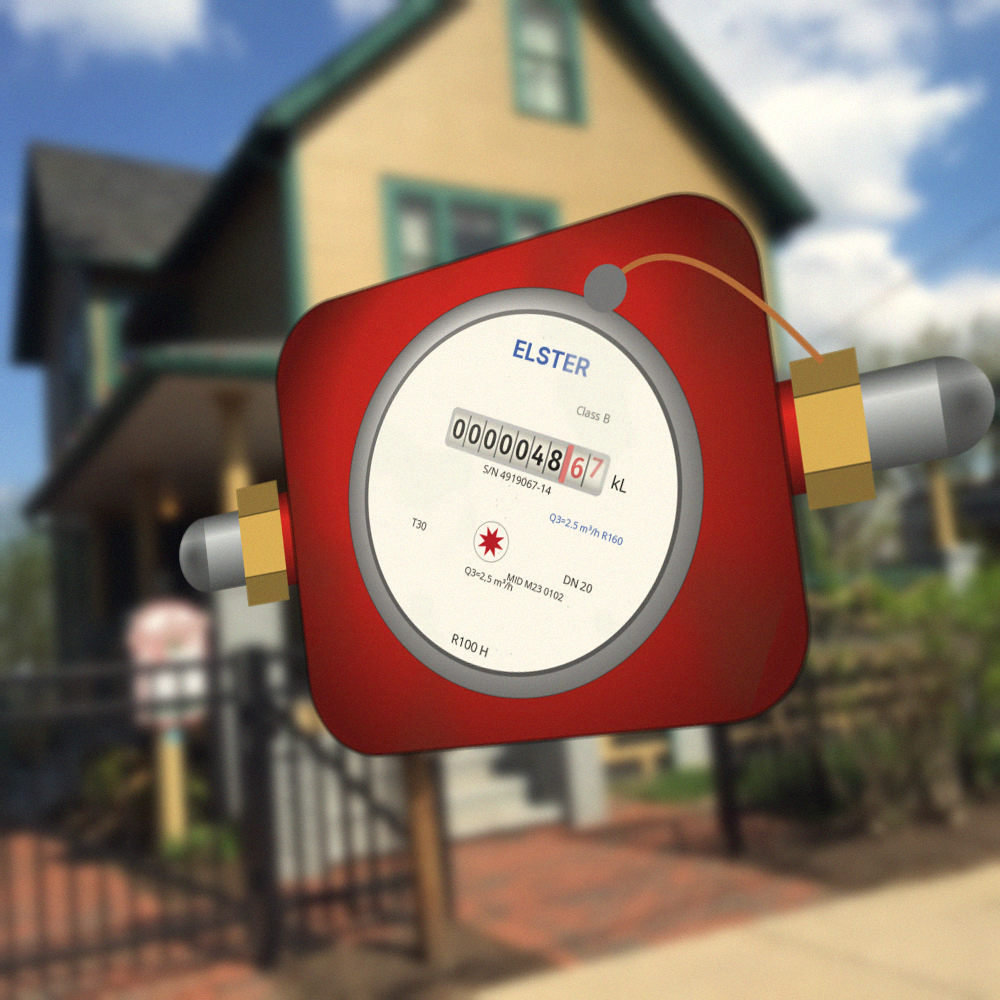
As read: value=48.67 unit=kL
